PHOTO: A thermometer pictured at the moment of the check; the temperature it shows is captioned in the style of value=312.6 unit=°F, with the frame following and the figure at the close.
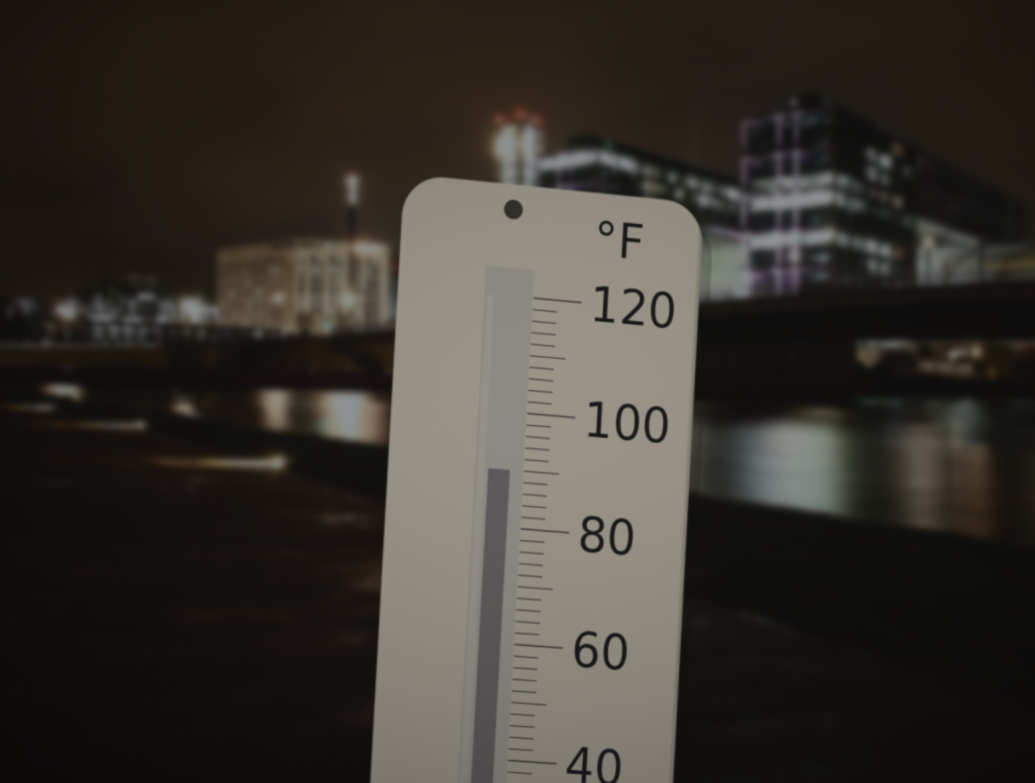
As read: value=90 unit=°F
